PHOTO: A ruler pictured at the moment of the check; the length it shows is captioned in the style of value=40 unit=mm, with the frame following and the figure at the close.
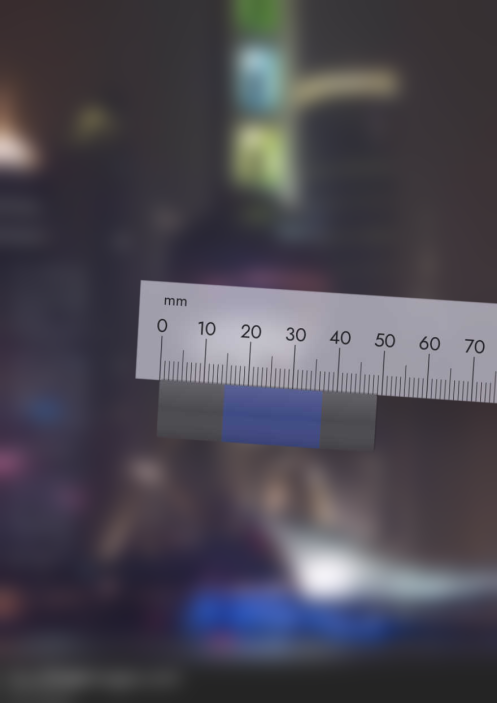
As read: value=49 unit=mm
